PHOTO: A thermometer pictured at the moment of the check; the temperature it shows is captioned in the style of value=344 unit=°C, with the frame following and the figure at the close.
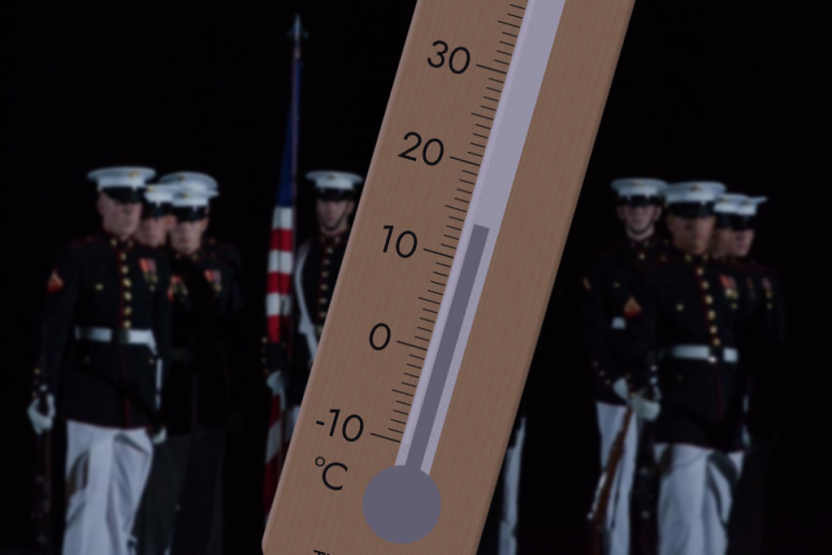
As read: value=14 unit=°C
